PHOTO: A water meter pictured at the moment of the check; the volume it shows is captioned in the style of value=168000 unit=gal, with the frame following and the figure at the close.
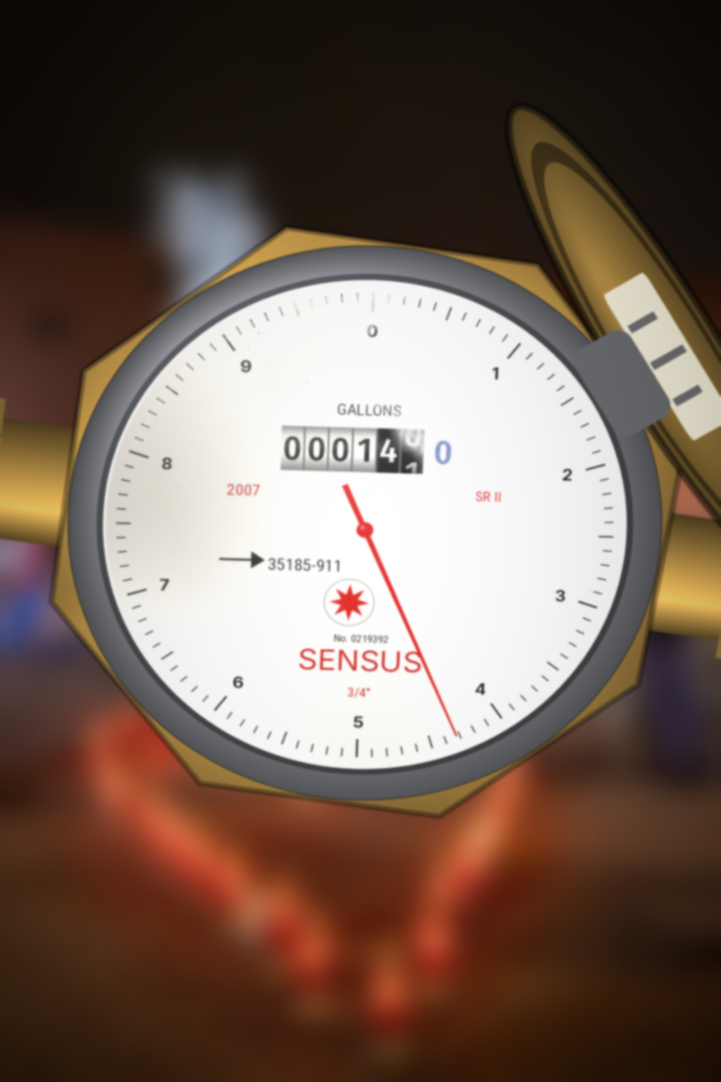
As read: value=1404.3 unit=gal
